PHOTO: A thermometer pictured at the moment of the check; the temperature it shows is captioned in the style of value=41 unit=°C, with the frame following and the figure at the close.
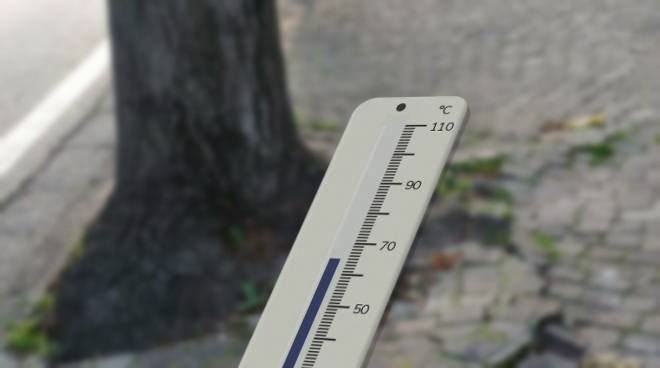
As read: value=65 unit=°C
